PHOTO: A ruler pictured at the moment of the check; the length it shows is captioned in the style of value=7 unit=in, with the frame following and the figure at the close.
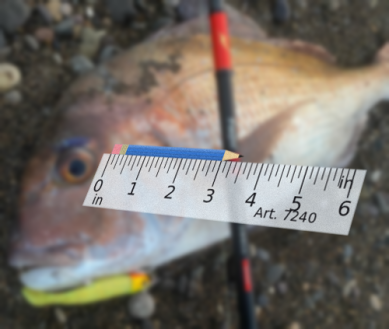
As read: value=3.5 unit=in
